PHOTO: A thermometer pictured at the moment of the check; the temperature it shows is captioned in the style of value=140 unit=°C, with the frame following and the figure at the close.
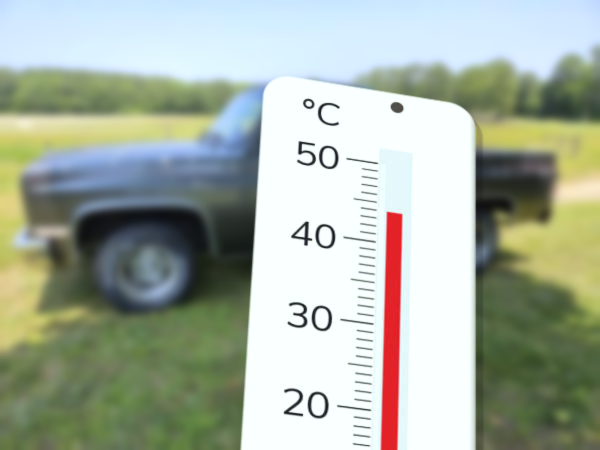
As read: value=44 unit=°C
